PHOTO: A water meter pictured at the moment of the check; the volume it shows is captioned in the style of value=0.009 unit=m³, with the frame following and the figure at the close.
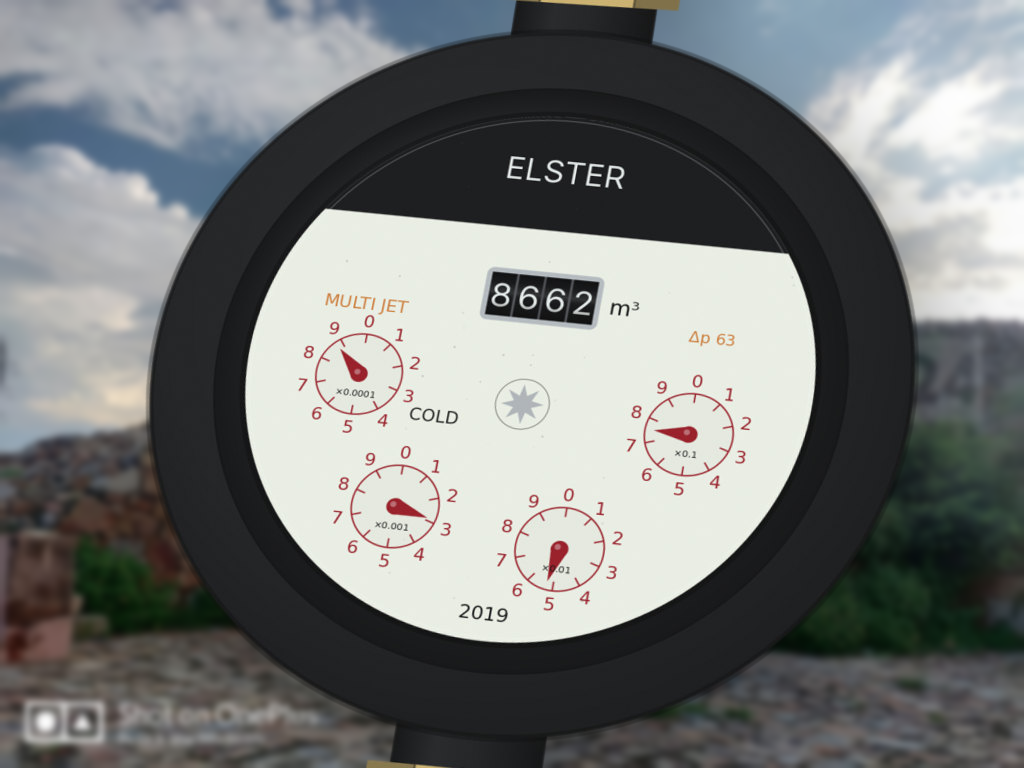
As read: value=8662.7528 unit=m³
